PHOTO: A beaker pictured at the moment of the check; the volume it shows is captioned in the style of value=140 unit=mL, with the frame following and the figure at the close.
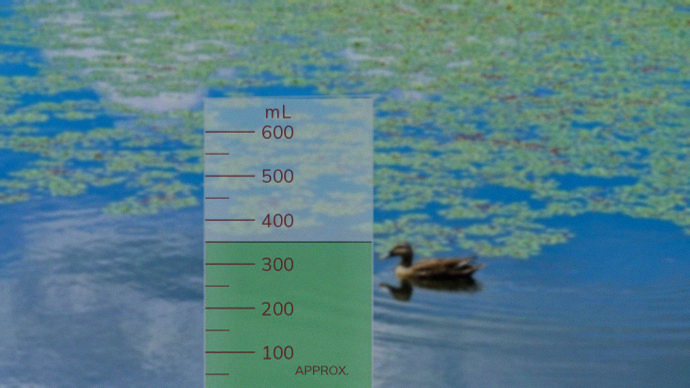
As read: value=350 unit=mL
